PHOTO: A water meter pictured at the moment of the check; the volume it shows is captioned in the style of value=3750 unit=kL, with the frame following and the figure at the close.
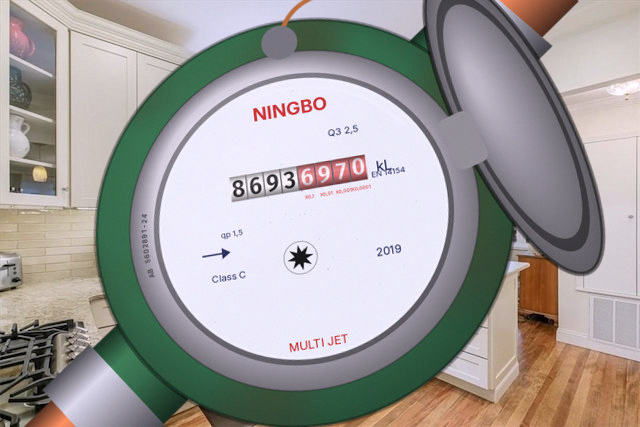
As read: value=8693.6970 unit=kL
